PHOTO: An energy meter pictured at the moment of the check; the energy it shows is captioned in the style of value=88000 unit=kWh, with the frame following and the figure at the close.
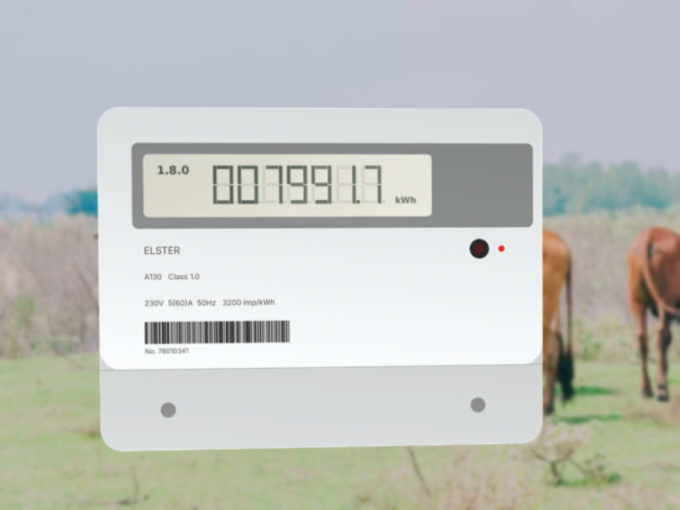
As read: value=7991.7 unit=kWh
